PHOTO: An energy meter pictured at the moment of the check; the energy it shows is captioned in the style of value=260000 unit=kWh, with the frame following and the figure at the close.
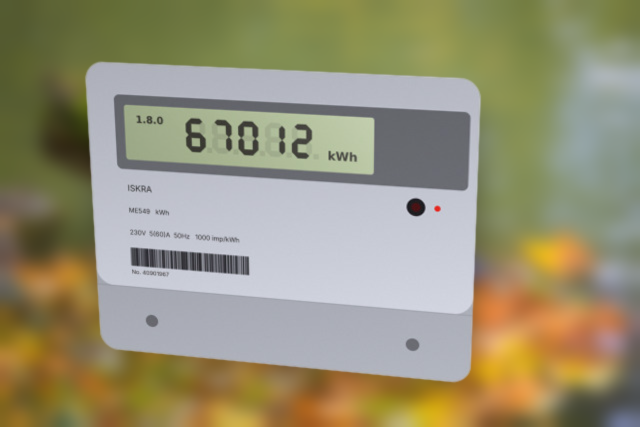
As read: value=67012 unit=kWh
